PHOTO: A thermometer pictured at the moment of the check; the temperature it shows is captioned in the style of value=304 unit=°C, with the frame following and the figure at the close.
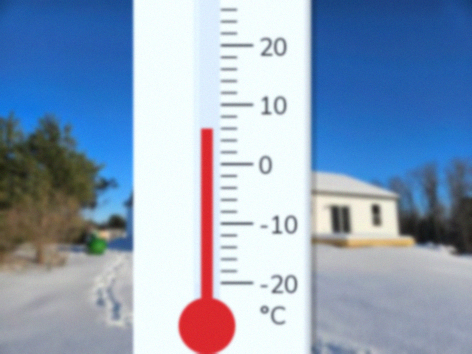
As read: value=6 unit=°C
